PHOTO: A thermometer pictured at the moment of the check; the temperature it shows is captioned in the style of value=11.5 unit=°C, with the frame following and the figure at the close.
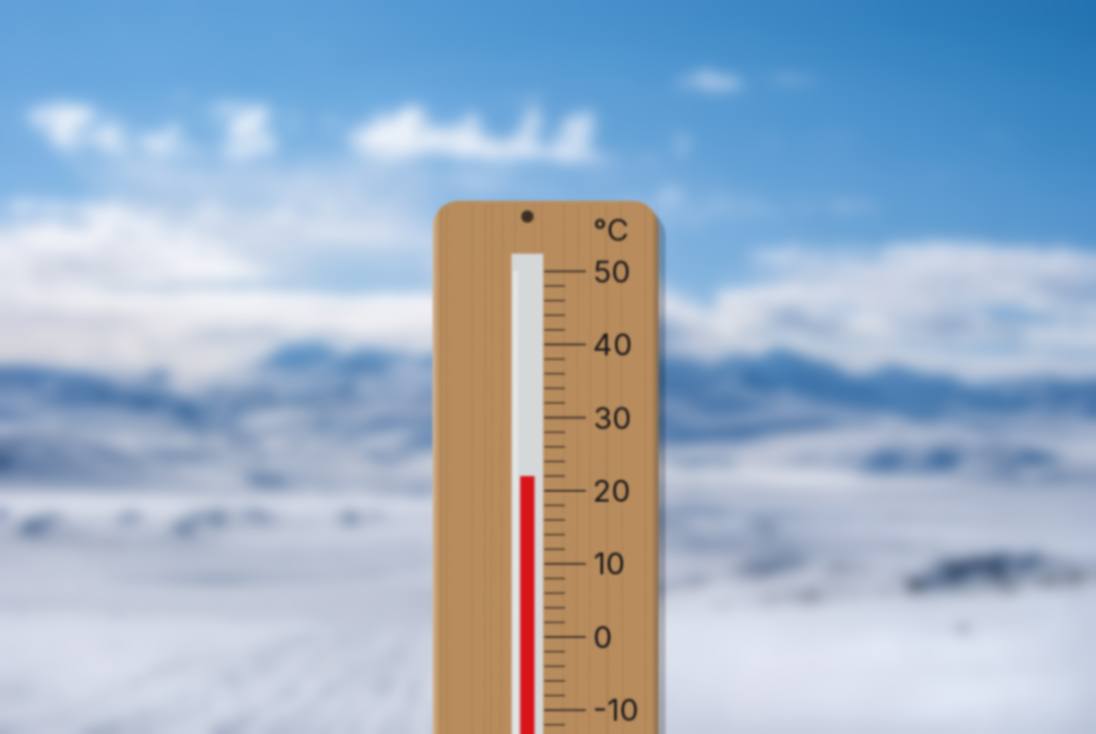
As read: value=22 unit=°C
